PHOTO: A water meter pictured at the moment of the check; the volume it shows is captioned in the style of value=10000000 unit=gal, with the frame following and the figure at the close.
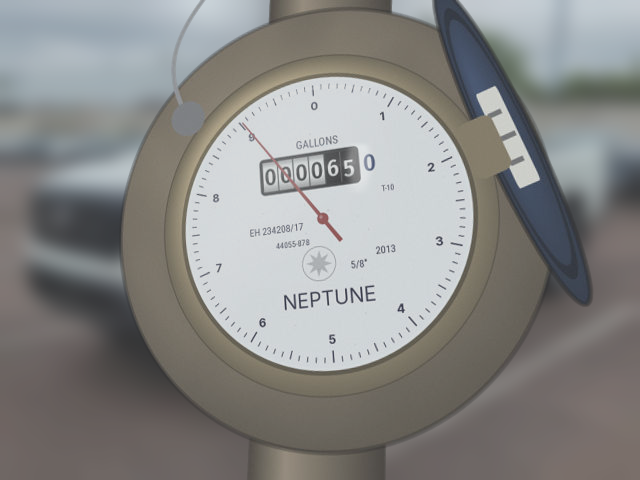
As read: value=649.0 unit=gal
